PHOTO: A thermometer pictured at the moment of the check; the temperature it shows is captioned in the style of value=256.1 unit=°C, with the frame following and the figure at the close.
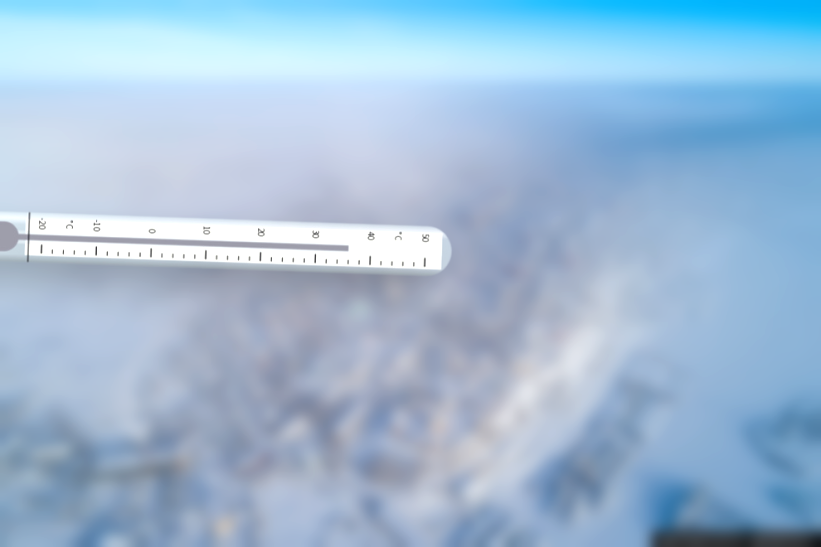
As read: value=36 unit=°C
